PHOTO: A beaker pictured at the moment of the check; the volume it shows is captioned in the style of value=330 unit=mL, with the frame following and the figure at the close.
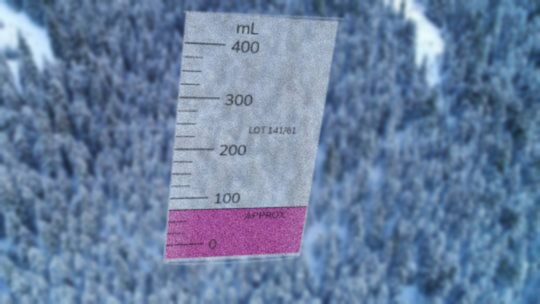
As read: value=75 unit=mL
